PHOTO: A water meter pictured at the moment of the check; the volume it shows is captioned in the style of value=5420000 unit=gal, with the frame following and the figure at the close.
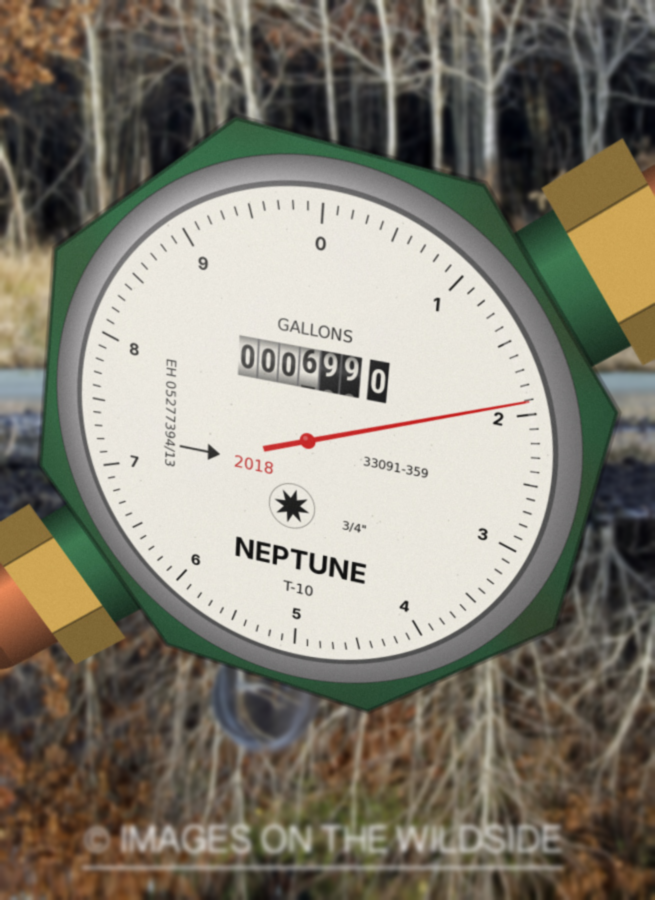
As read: value=6991.9 unit=gal
